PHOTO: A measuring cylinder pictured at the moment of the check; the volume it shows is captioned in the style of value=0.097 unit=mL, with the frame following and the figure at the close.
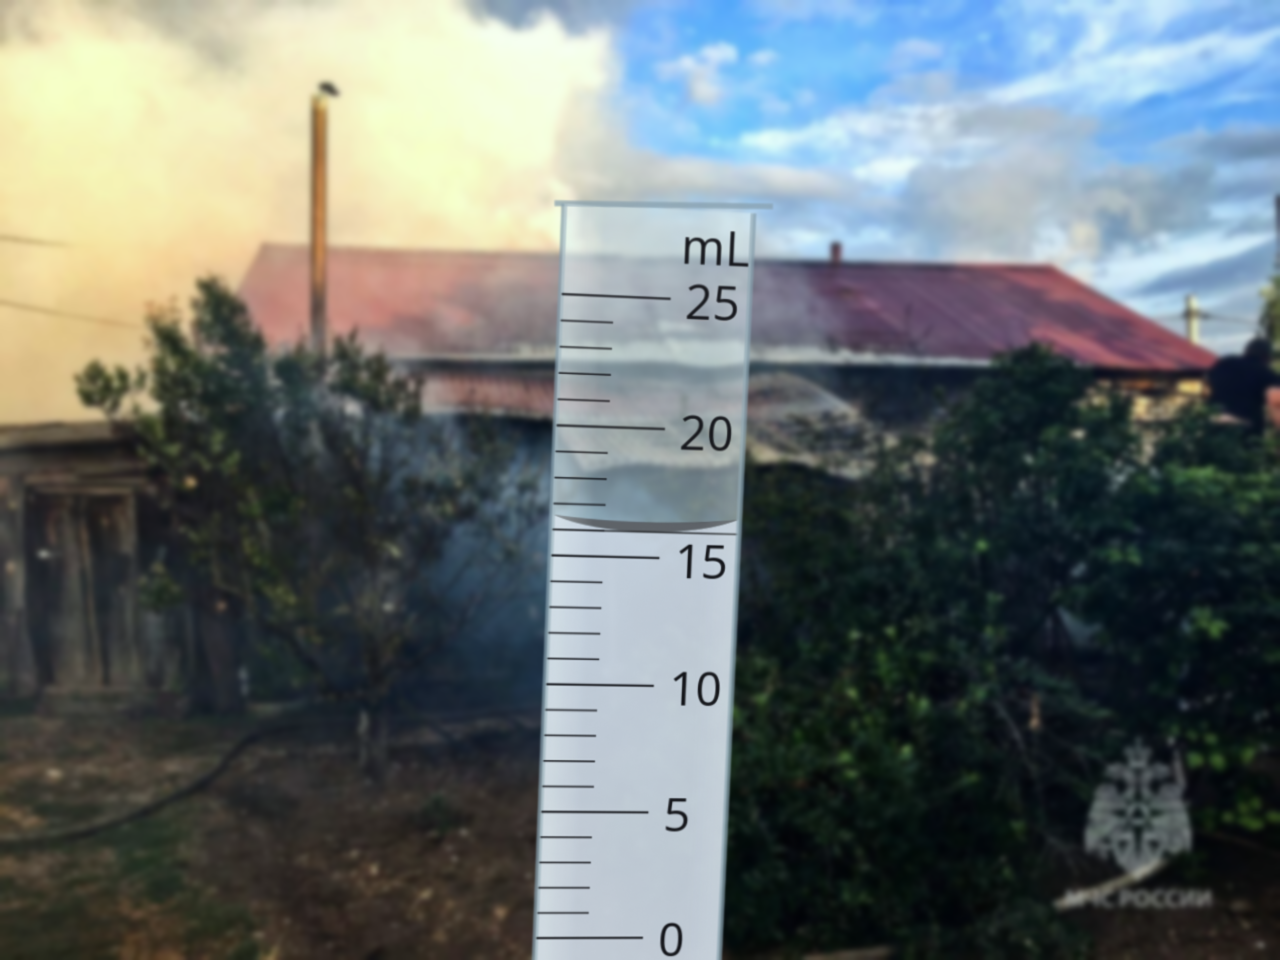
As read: value=16 unit=mL
